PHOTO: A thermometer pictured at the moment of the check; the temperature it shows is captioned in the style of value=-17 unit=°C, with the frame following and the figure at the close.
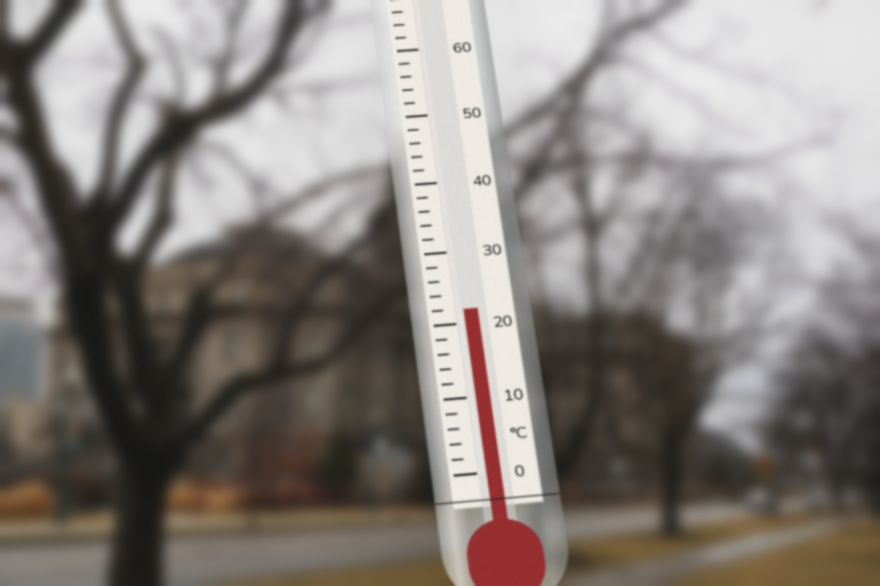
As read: value=22 unit=°C
